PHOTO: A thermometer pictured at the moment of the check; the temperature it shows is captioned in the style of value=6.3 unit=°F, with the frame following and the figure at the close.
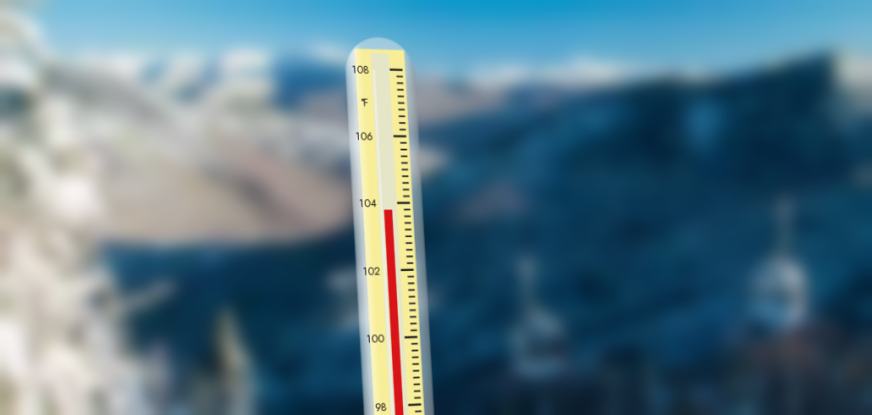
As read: value=103.8 unit=°F
